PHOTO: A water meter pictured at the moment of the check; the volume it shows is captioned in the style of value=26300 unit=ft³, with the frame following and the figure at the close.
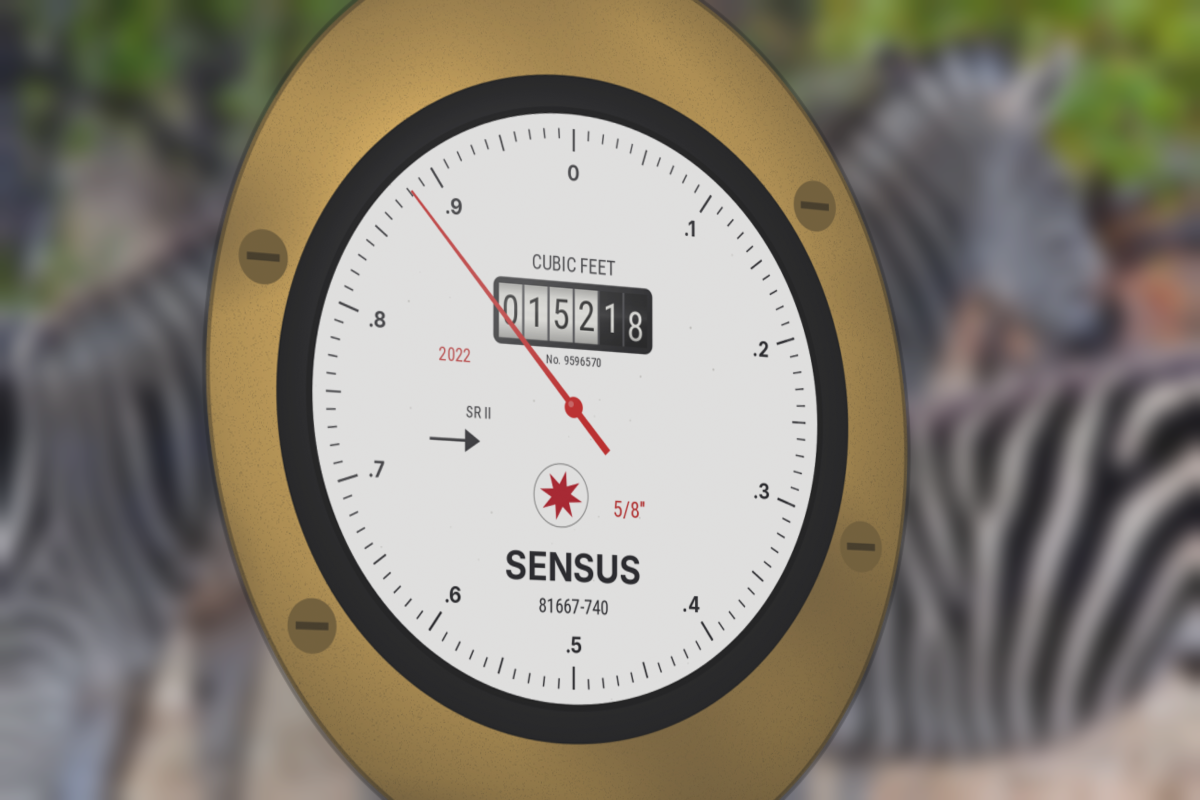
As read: value=15217.88 unit=ft³
